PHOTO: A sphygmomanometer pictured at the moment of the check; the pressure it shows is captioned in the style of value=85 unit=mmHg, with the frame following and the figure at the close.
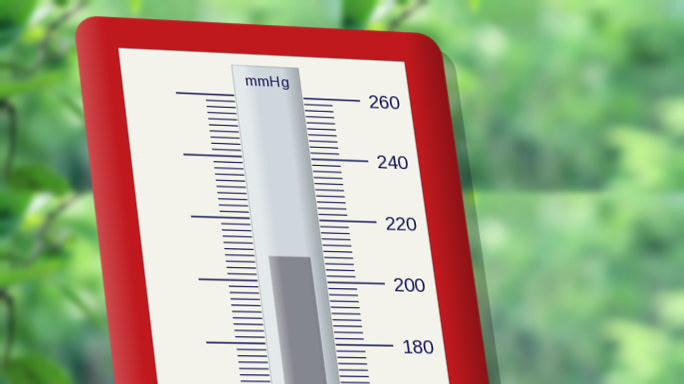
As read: value=208 unit=mmHg
